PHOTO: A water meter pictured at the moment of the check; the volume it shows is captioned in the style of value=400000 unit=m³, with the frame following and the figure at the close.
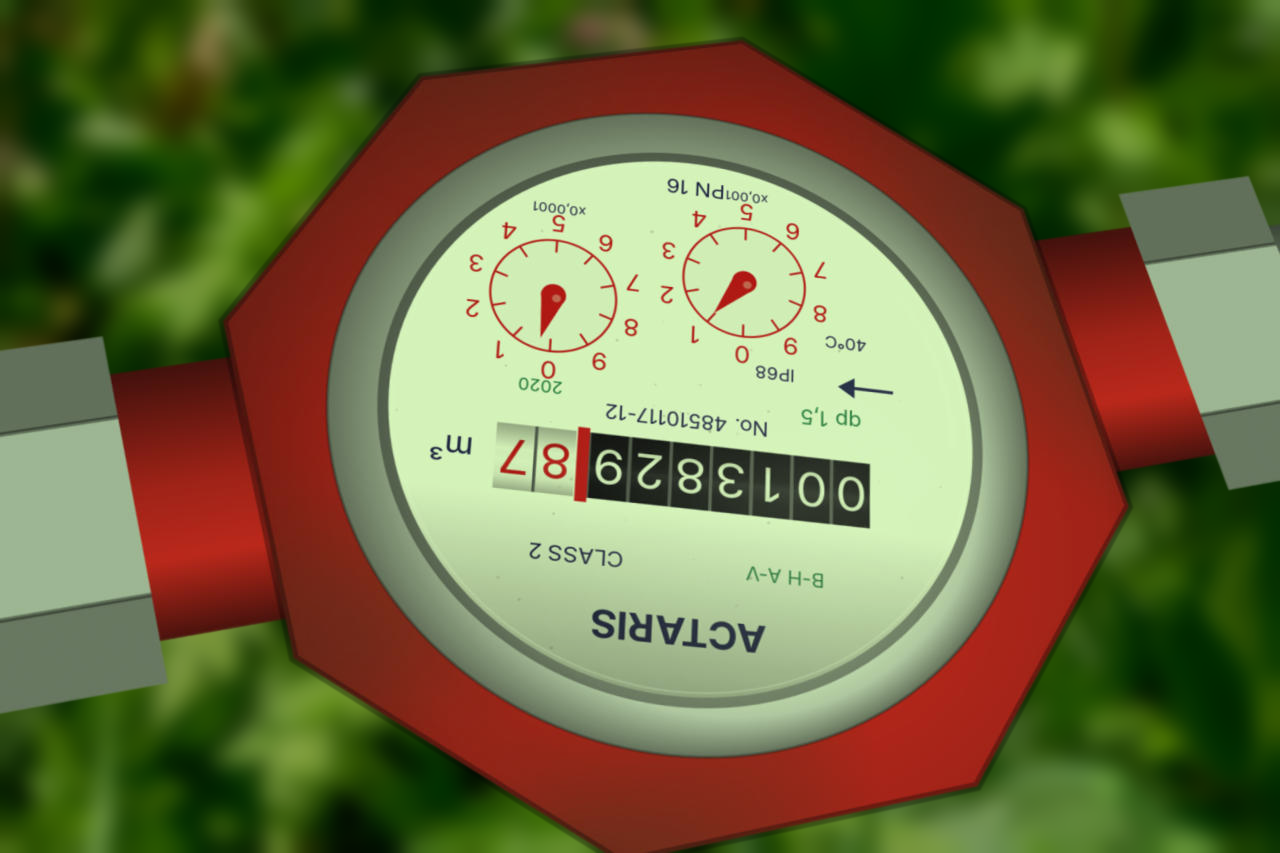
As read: value=13829.8710 unit=m³
